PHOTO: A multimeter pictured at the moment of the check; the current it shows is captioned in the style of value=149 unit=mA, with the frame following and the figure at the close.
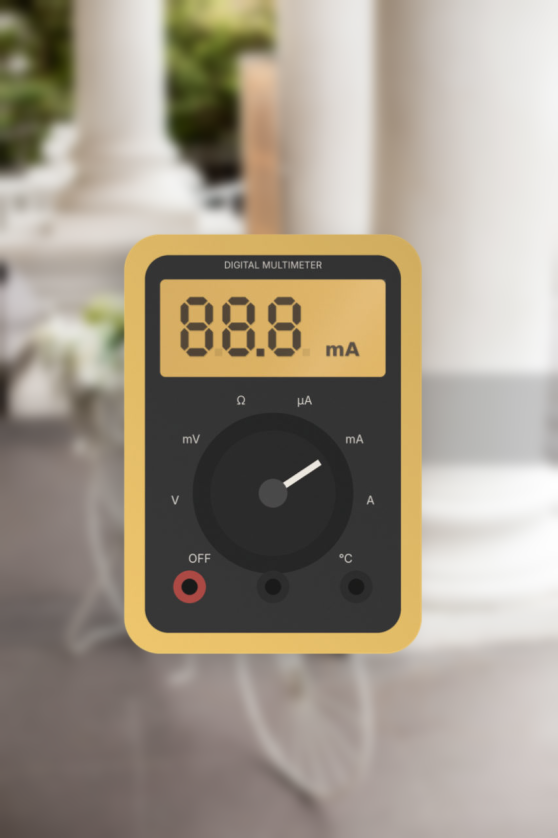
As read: value=88.8 unit=mA
